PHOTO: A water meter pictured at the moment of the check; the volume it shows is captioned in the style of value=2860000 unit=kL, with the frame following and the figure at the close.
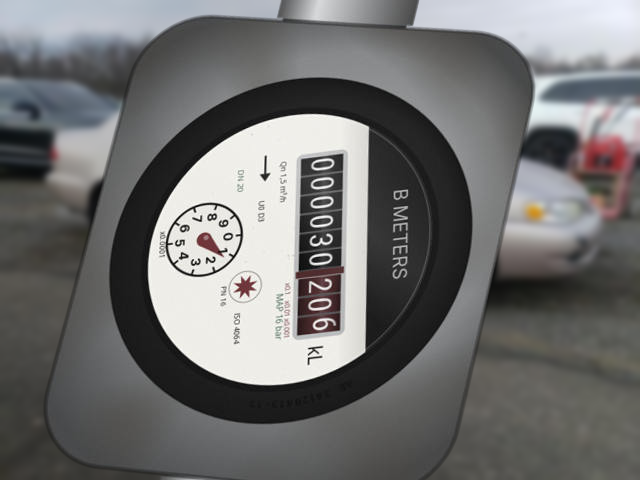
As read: value=30.2061 unit=kL
